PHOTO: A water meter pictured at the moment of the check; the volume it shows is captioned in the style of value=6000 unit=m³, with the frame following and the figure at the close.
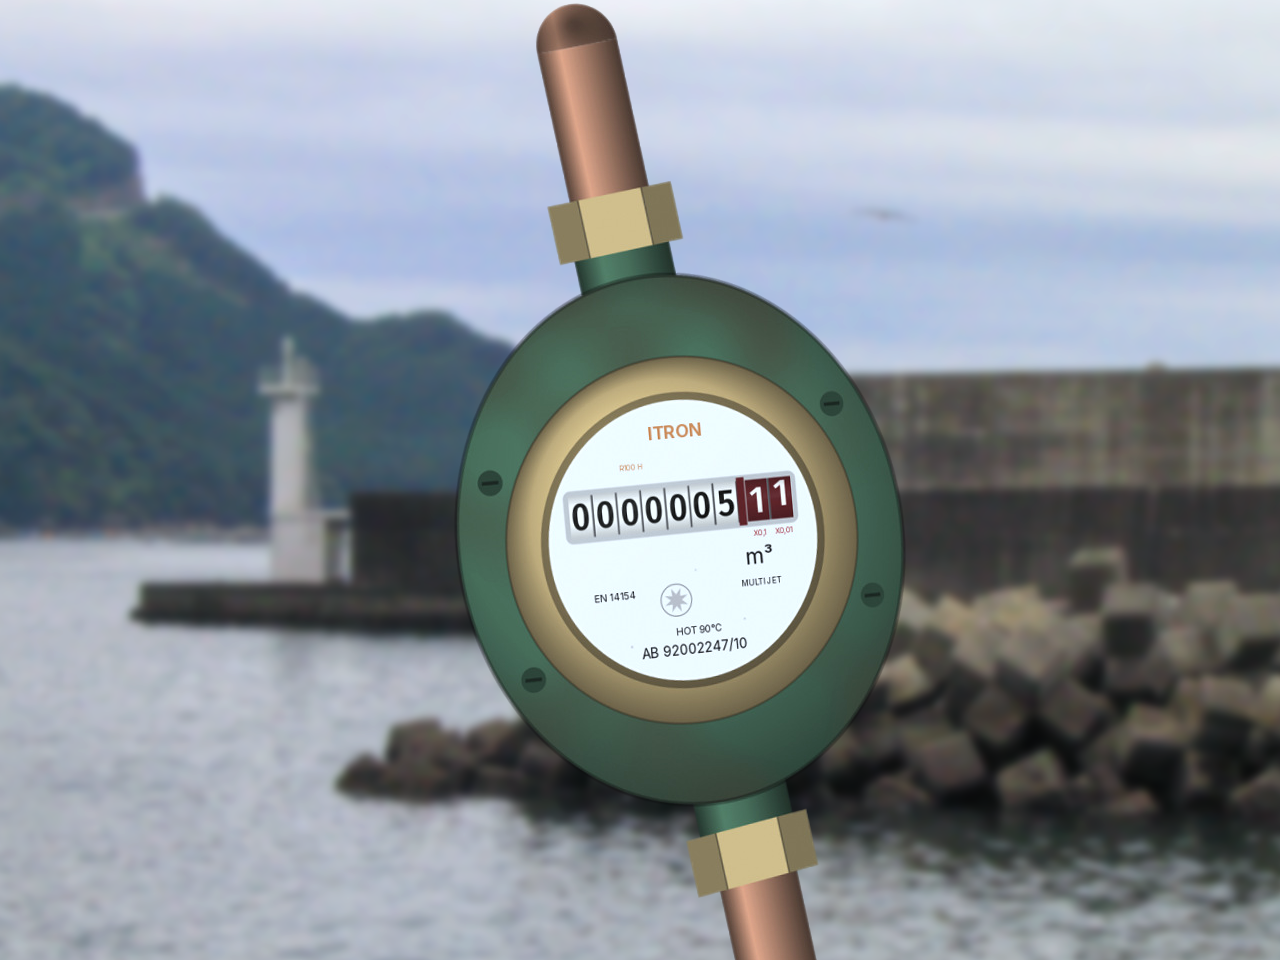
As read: value=5.11 unit=m³
